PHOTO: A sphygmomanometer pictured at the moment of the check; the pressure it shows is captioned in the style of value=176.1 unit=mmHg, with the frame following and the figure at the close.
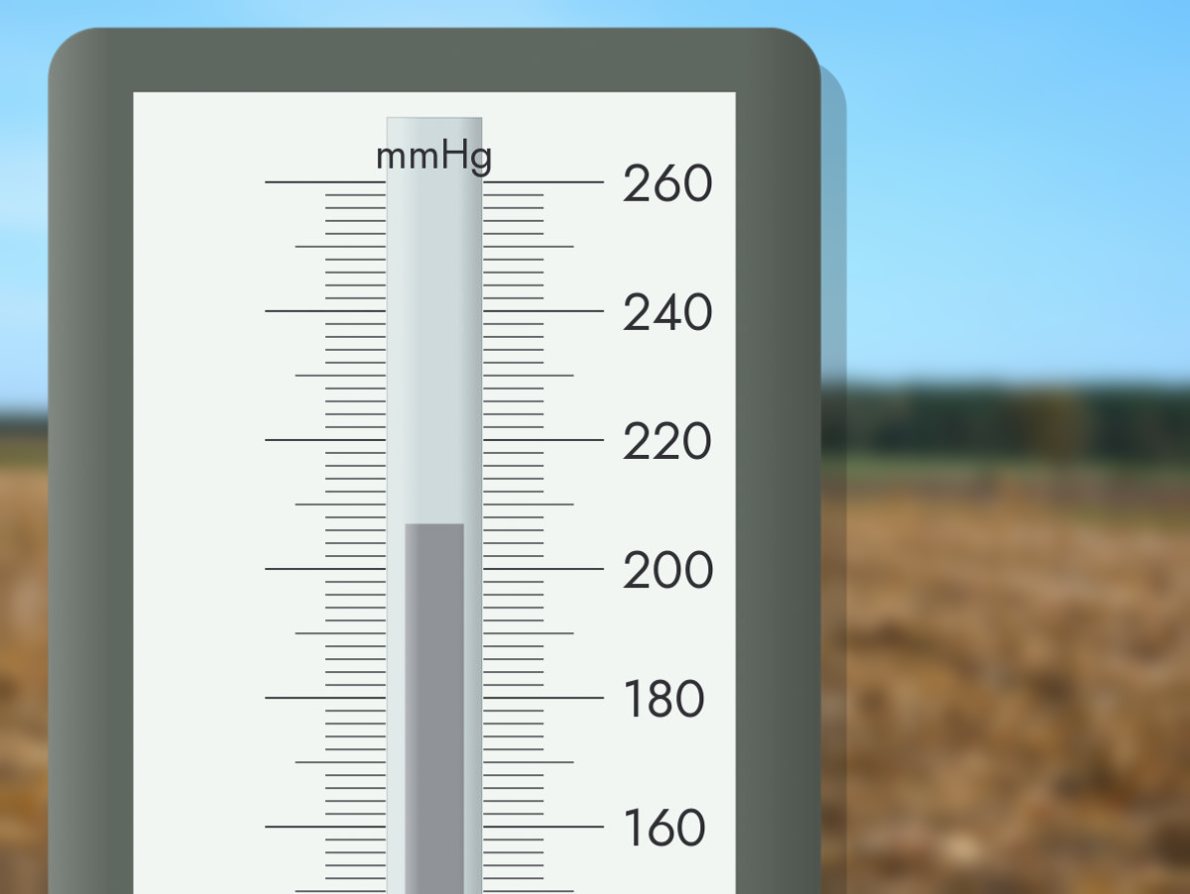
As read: value=207 unit=mmHg
